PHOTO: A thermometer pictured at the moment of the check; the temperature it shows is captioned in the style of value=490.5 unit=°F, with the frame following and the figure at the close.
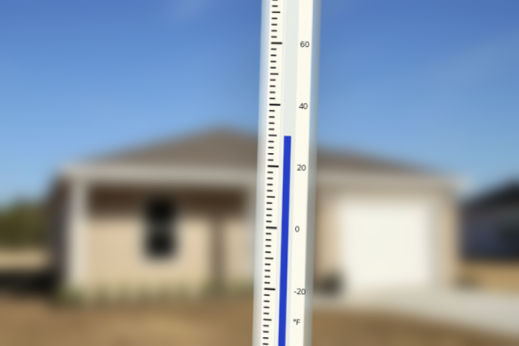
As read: value=30 unit=°F
